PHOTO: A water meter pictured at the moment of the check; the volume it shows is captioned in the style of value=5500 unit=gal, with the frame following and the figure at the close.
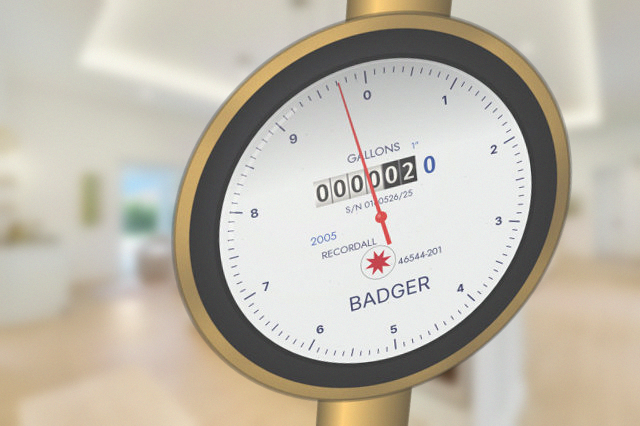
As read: value=19.7 unit=gal
